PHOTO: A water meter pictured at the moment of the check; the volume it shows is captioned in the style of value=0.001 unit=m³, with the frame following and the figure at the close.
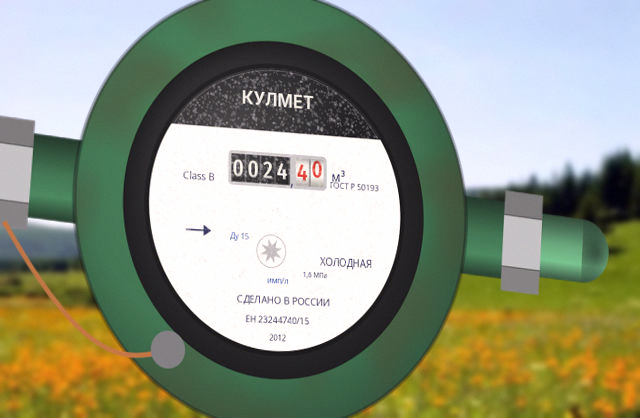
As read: value=24.40 unit=m³
